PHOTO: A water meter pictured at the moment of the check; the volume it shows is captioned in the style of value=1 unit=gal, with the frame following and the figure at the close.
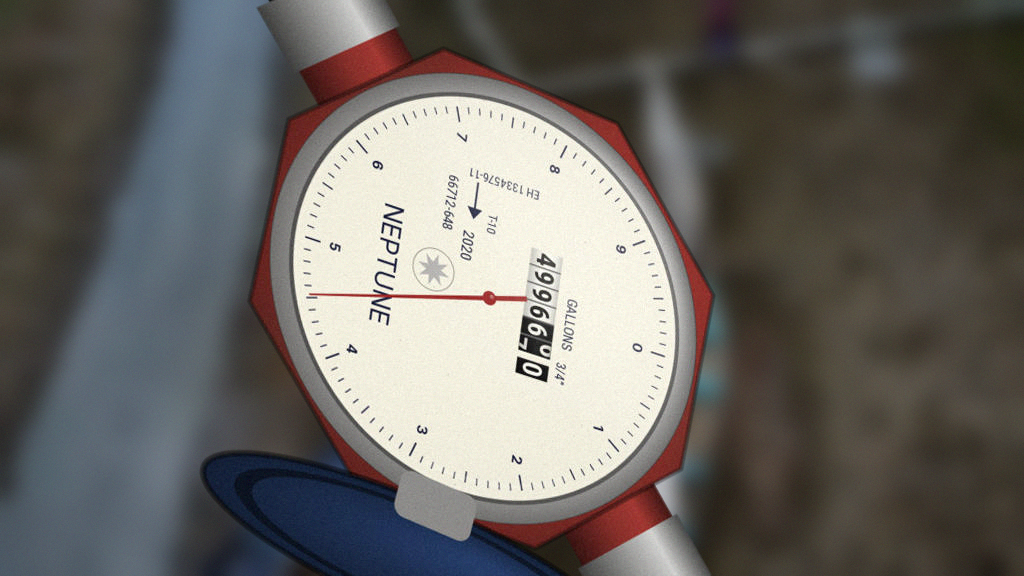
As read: value=4996664.5 unit=gal
